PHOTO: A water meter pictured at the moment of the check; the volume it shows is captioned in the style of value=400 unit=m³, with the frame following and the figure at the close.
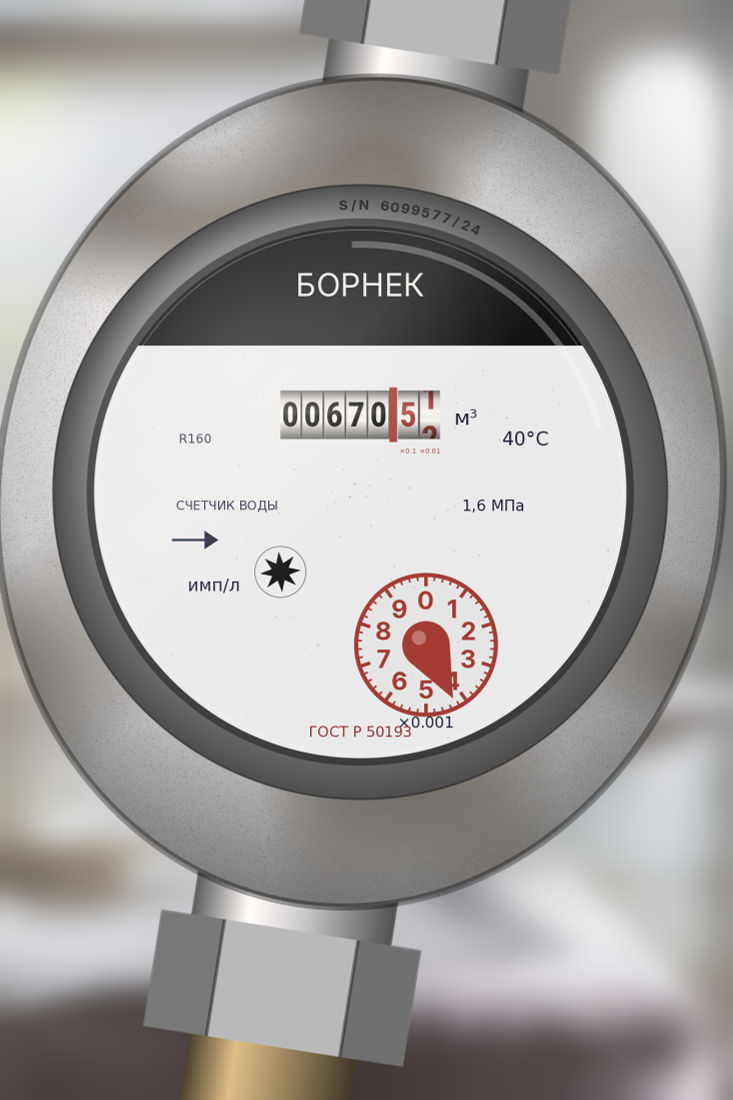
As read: value=670.514 unit=m³
